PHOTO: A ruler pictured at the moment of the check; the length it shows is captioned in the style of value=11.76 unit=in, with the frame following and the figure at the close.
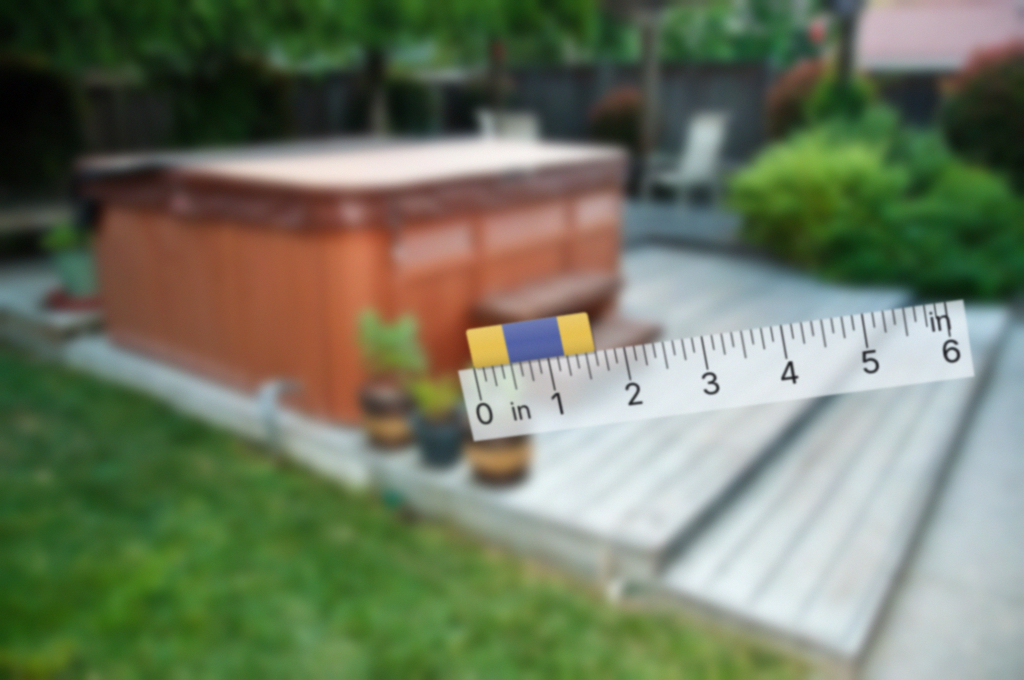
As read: value=1.625 unit=in
